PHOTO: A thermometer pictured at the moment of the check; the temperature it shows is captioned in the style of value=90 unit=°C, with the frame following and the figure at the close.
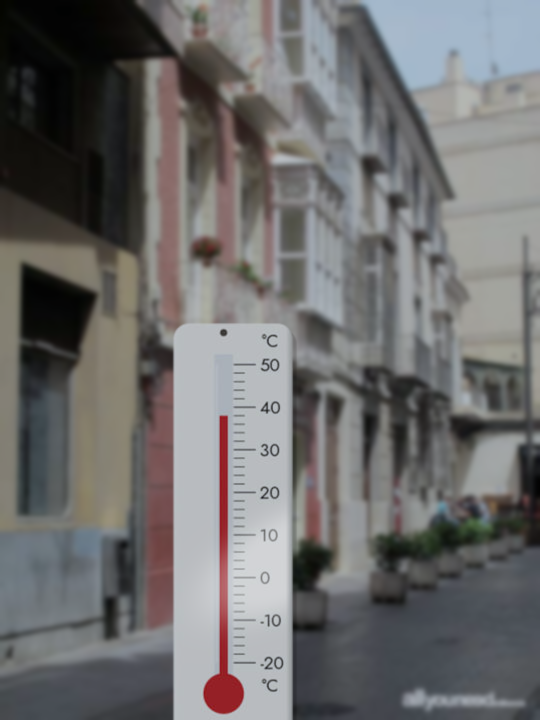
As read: value=38 unit=°C
